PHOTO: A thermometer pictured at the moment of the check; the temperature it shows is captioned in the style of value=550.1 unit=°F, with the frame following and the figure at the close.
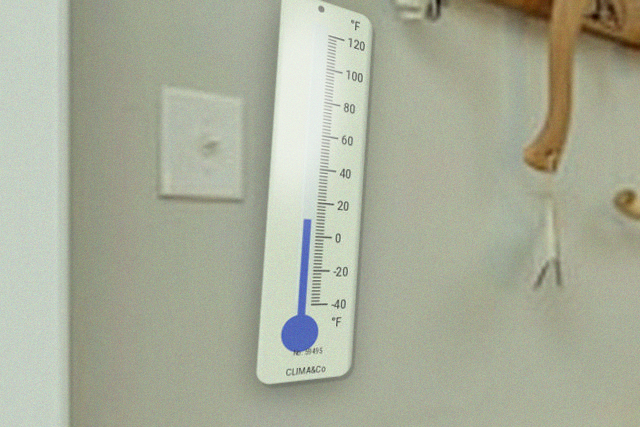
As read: value=10 unit=°F
